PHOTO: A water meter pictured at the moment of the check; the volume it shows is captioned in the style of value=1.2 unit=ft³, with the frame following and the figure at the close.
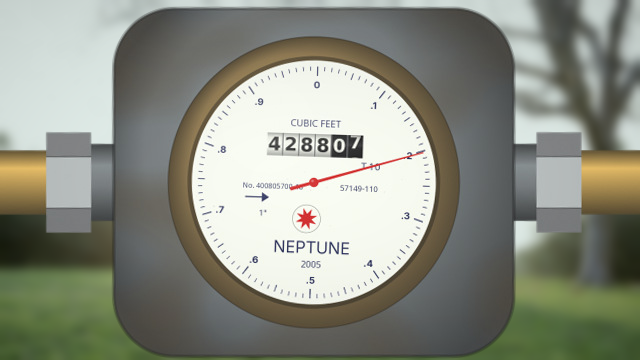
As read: value=428807.20 unit=ft³
